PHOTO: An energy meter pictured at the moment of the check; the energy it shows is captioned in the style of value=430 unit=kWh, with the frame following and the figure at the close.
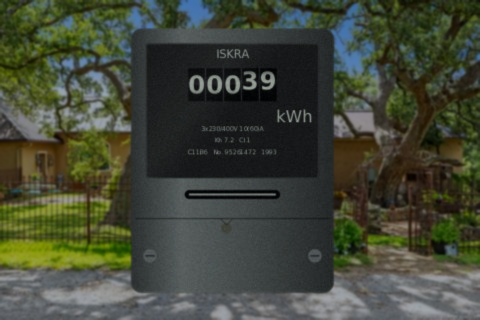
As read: value=39 unit=kWh
